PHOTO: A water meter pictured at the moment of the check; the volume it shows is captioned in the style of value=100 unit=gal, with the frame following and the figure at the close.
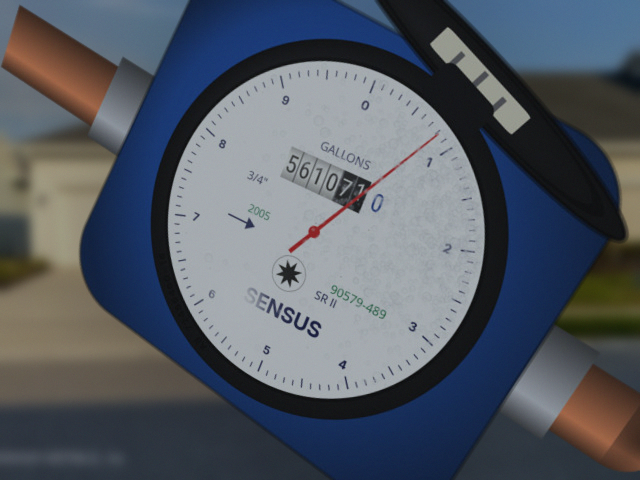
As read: value=5610710.8 unit=gal
